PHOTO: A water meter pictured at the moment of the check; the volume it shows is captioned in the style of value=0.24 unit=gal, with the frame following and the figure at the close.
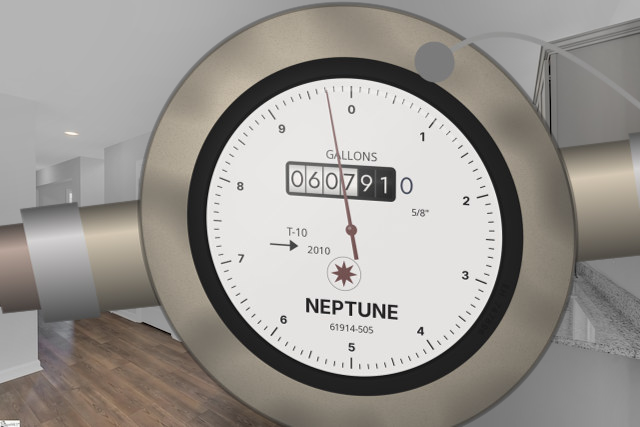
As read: value=607909.7 unit=gal
